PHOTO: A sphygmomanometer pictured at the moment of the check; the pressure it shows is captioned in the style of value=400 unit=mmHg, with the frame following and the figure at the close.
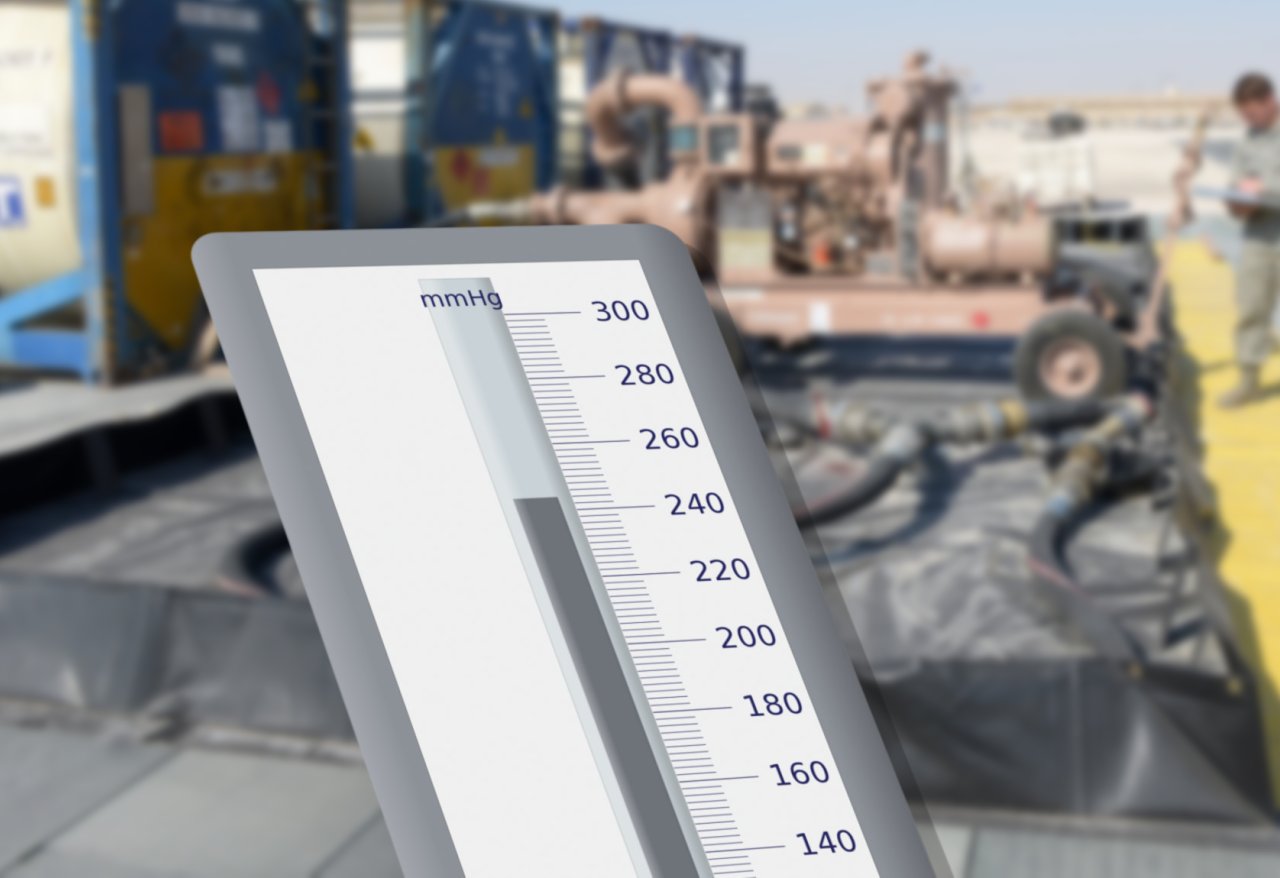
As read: value=244 unit=mmHg
